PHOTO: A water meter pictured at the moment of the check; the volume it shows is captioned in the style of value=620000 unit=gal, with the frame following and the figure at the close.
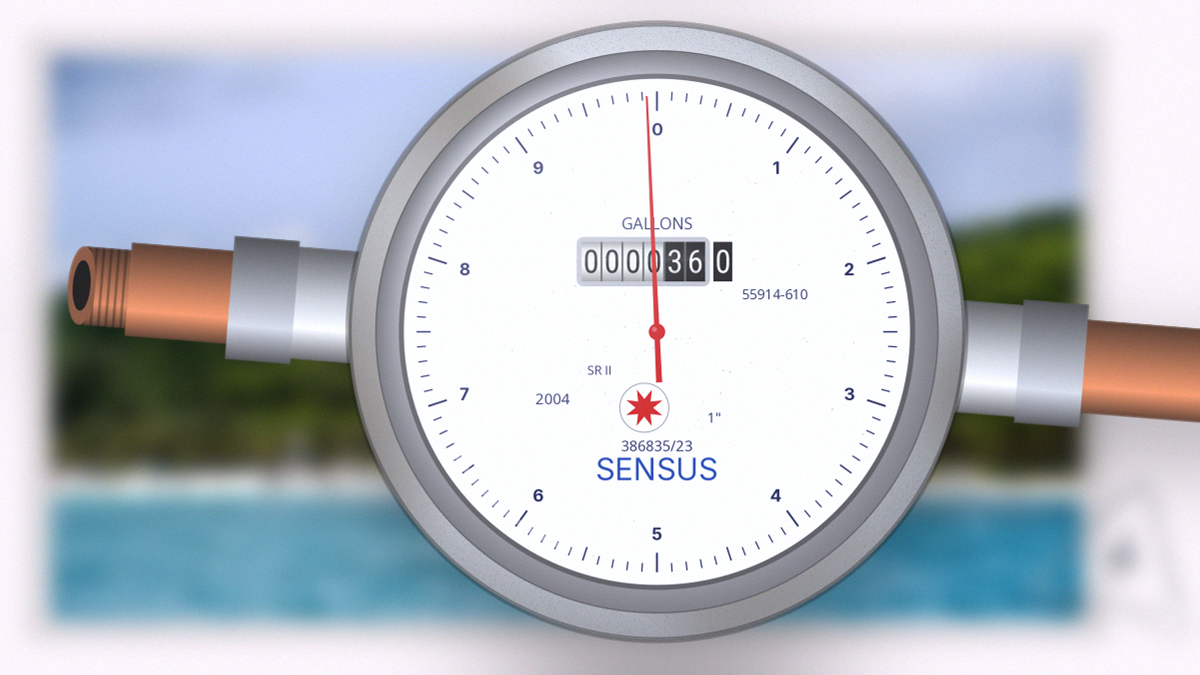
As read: value=359.9 unit=gal
